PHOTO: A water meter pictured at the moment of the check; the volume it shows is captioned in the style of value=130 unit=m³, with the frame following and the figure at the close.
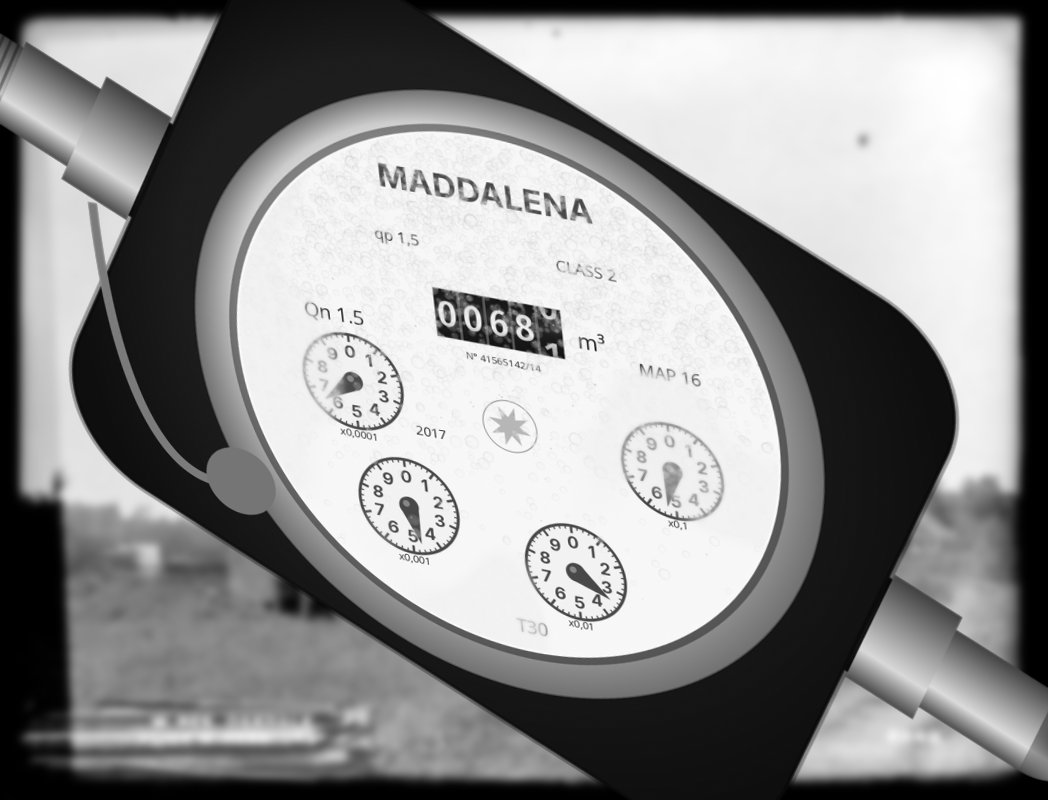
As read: value=680.5346 unit=m³
